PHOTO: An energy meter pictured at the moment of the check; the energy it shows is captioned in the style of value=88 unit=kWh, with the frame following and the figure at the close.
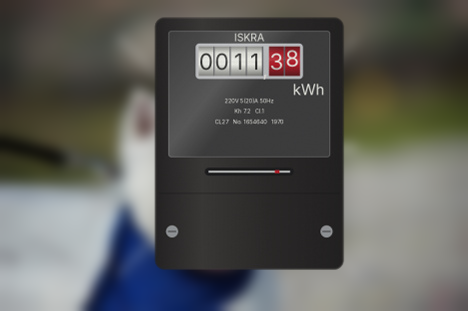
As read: value=11.38 unit=kWh
